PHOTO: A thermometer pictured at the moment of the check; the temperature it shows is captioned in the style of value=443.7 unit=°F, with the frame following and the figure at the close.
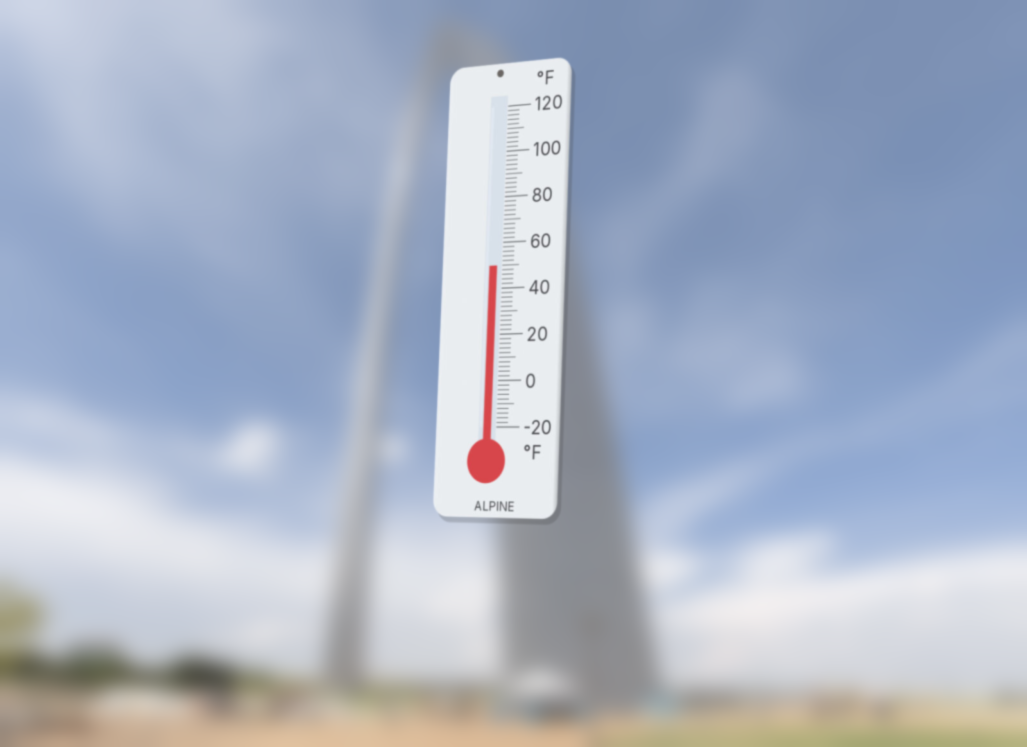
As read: value=50 unit=°F
